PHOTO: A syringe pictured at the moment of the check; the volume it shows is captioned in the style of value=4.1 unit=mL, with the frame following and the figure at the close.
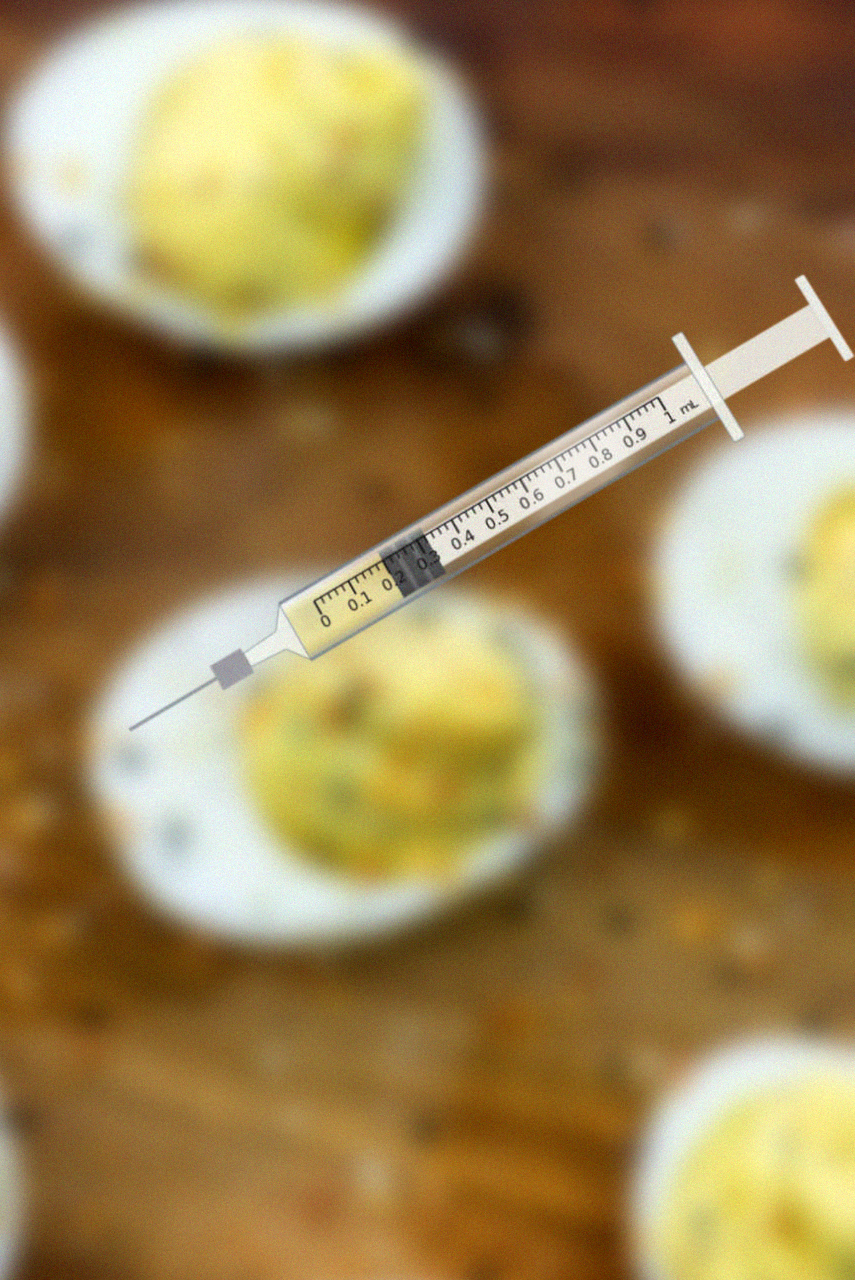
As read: value=0.2 unit=mL
